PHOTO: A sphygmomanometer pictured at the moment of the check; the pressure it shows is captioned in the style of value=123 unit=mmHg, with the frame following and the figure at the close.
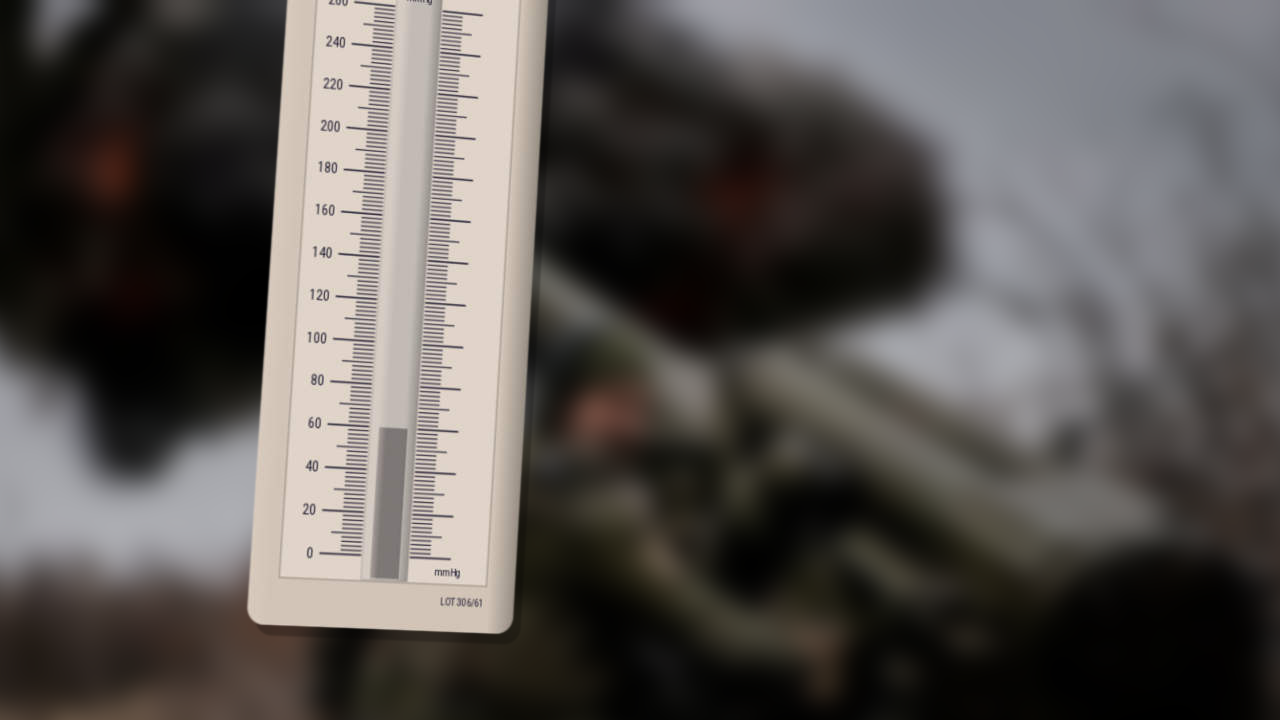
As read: value=60 unit=mmHg
